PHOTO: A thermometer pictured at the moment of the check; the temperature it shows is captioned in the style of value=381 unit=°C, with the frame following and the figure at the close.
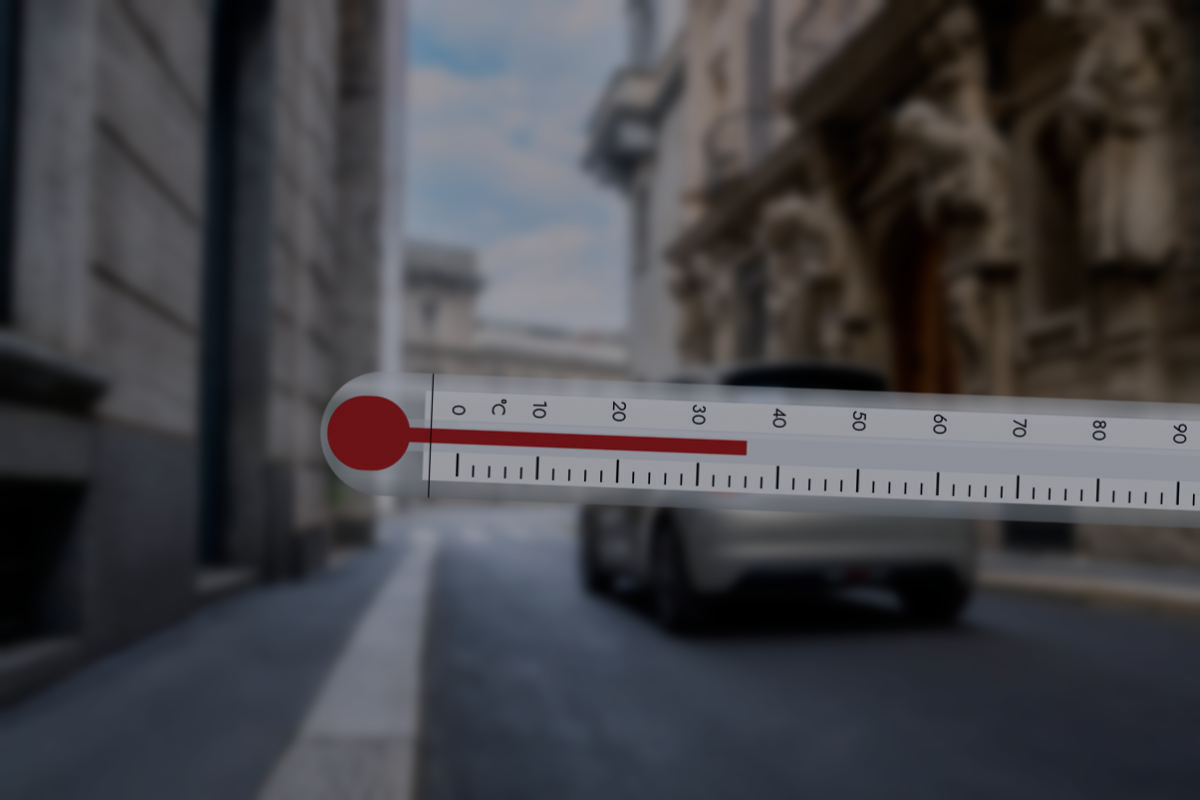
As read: value=36 unit=°C
